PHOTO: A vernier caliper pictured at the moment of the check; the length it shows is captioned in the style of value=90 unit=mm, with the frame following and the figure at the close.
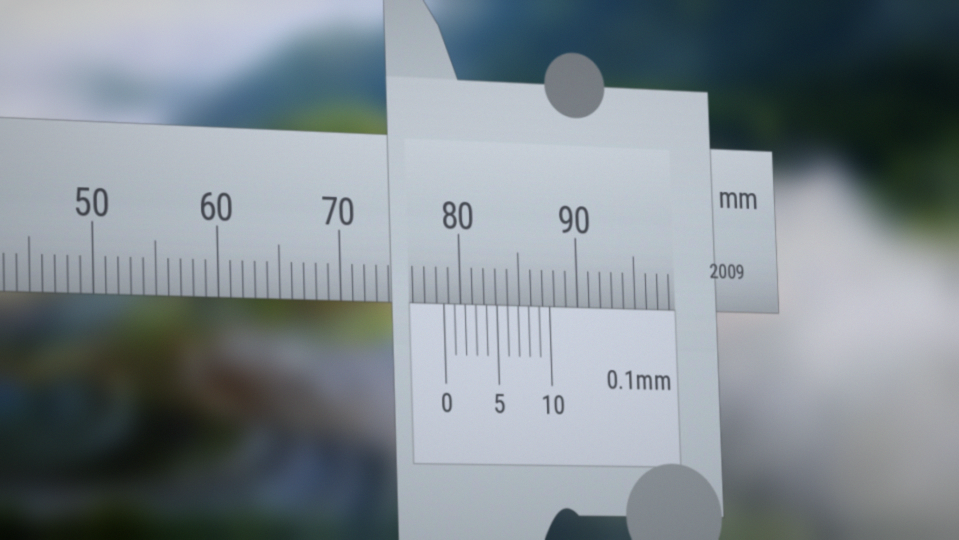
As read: value=78.6 unit=mm
